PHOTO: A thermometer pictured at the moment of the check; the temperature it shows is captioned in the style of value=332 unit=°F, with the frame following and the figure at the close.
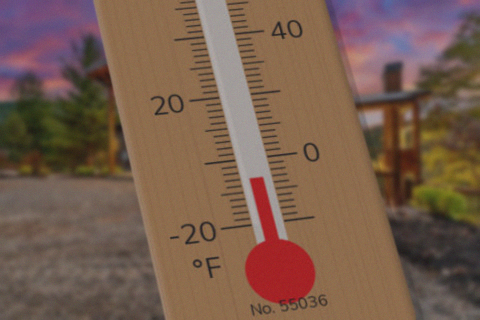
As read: value=-6 unit=°F
